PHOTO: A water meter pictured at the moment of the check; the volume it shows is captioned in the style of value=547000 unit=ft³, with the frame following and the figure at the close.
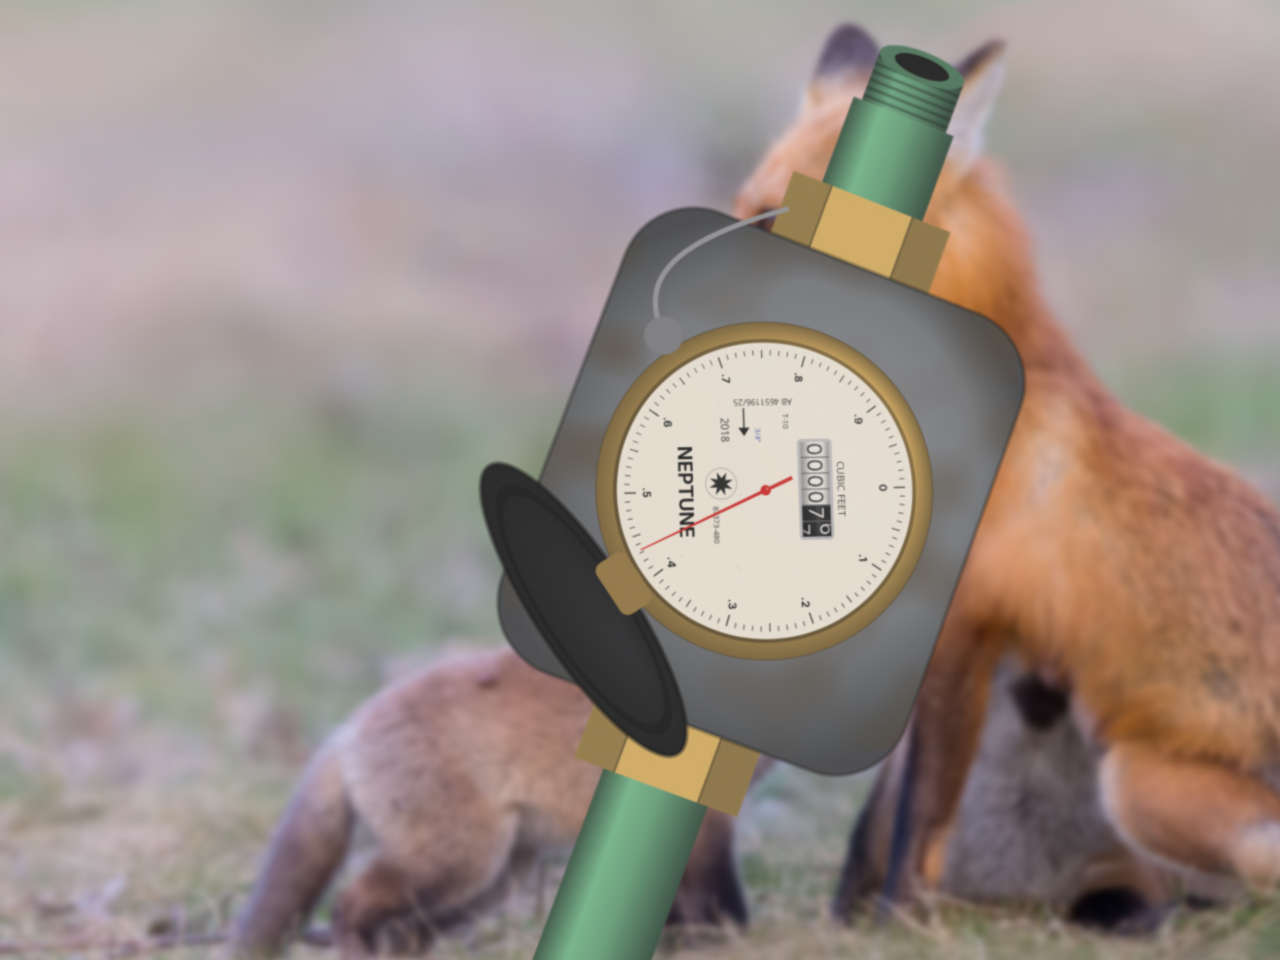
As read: value=76.43 unit=ft³
